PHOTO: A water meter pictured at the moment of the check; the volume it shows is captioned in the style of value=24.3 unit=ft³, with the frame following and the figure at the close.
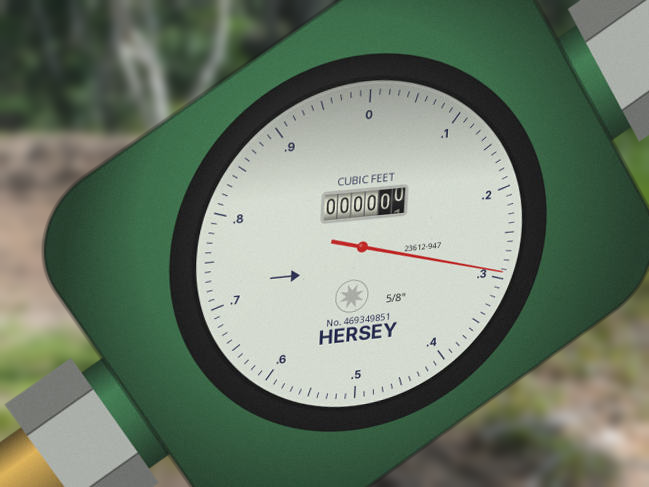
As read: value=0.29 unit=ft³
